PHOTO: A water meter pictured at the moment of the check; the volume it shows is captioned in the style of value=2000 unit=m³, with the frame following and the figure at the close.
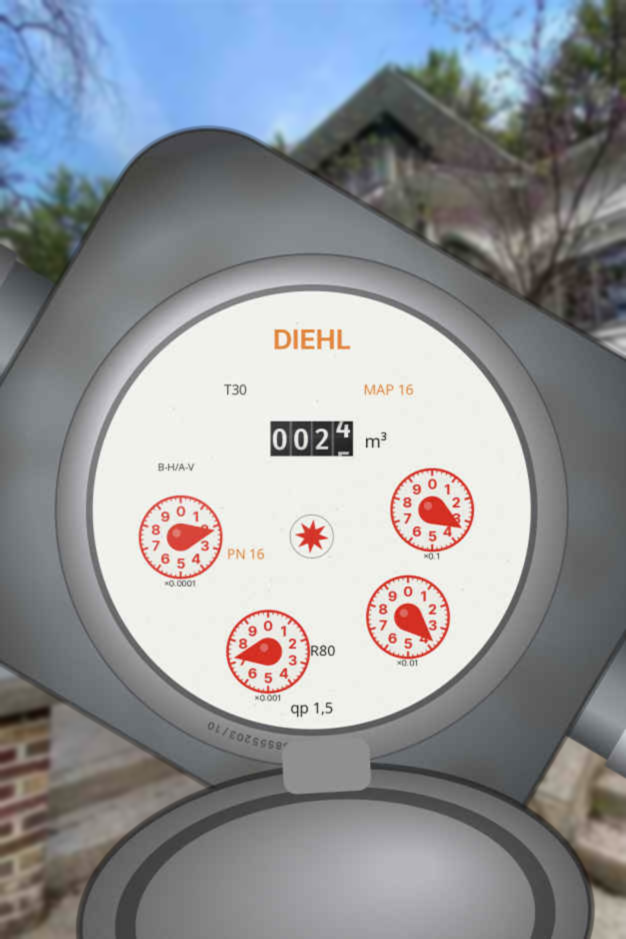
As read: value=24.3372 unit=m³
